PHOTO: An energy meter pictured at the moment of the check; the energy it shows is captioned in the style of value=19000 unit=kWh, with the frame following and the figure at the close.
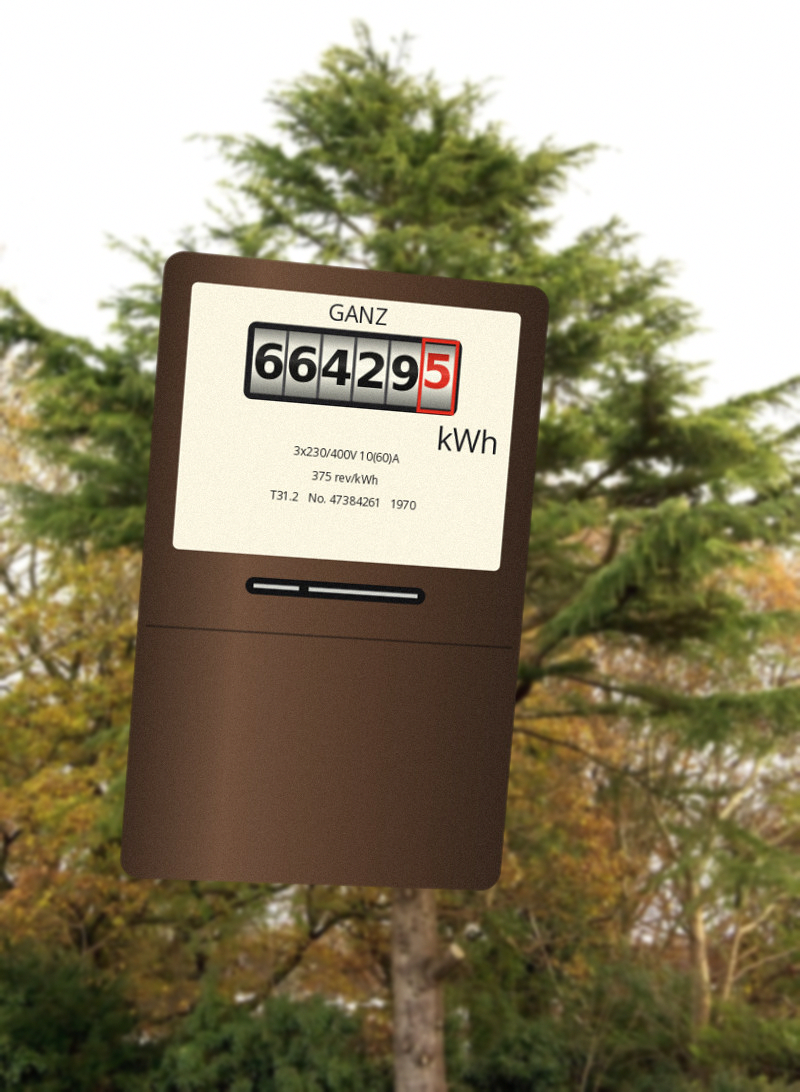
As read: value=66429.5 unit=kWh
